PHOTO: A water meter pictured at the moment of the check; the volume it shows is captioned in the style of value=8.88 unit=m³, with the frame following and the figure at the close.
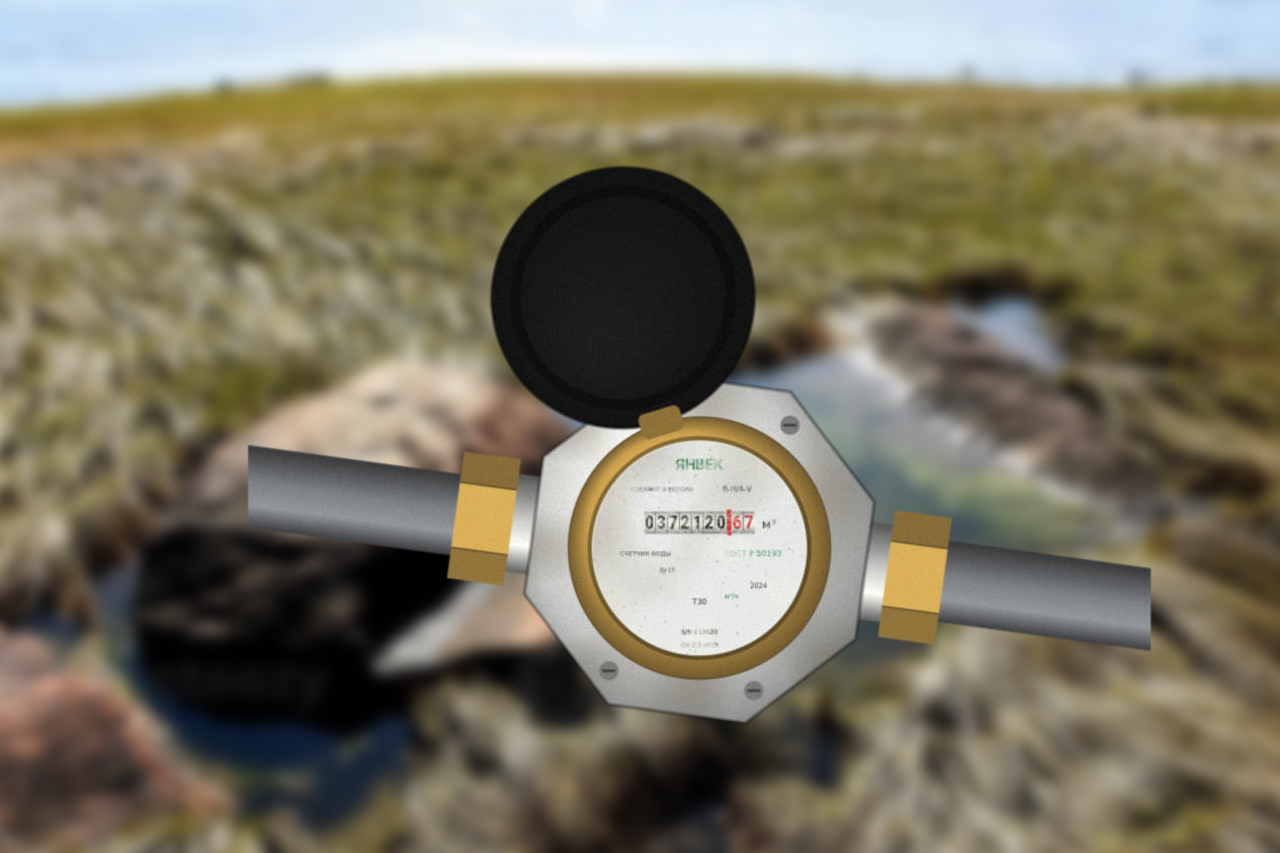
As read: value=372120.67 unit=m³
